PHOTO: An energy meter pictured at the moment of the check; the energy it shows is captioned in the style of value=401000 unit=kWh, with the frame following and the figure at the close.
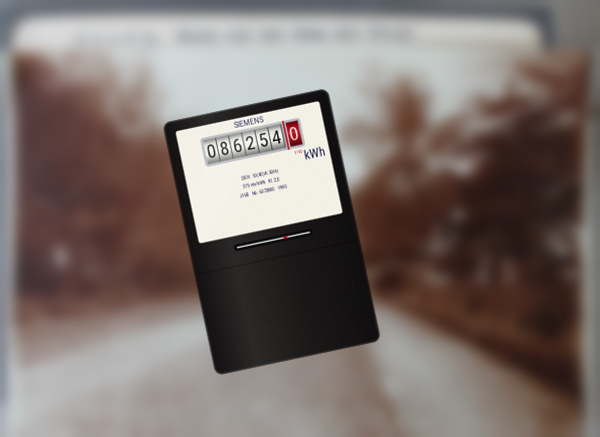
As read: value=86254.0 unit=kWh
